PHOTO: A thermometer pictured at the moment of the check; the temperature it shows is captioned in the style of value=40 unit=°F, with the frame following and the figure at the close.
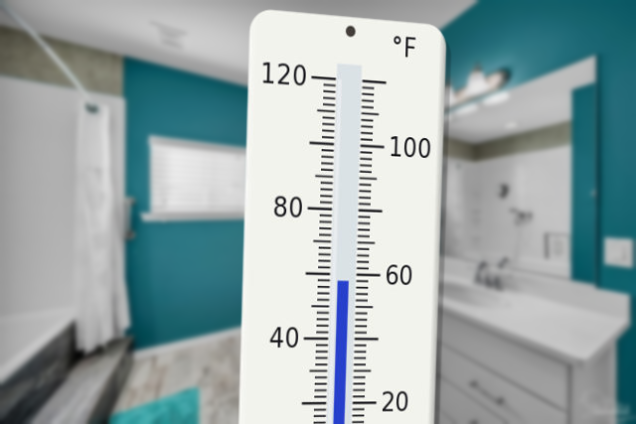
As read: value=58 unit=°F
